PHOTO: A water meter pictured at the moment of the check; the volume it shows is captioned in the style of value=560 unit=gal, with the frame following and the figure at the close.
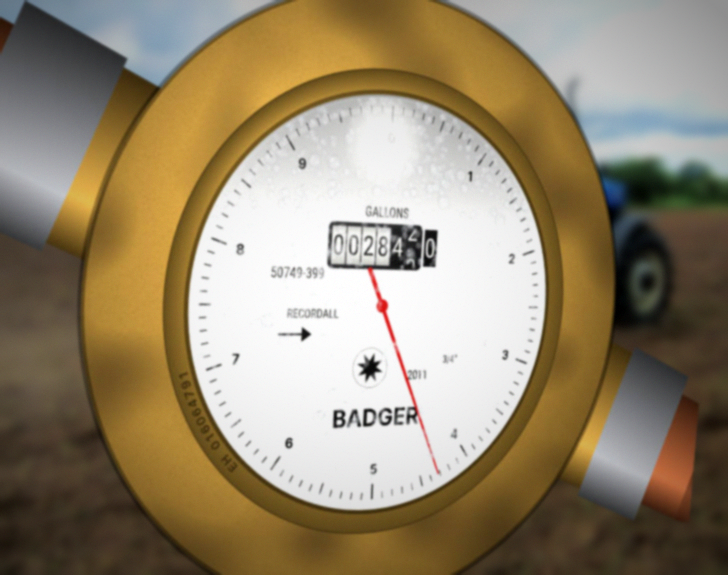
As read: value=28424.3 unit=gal
